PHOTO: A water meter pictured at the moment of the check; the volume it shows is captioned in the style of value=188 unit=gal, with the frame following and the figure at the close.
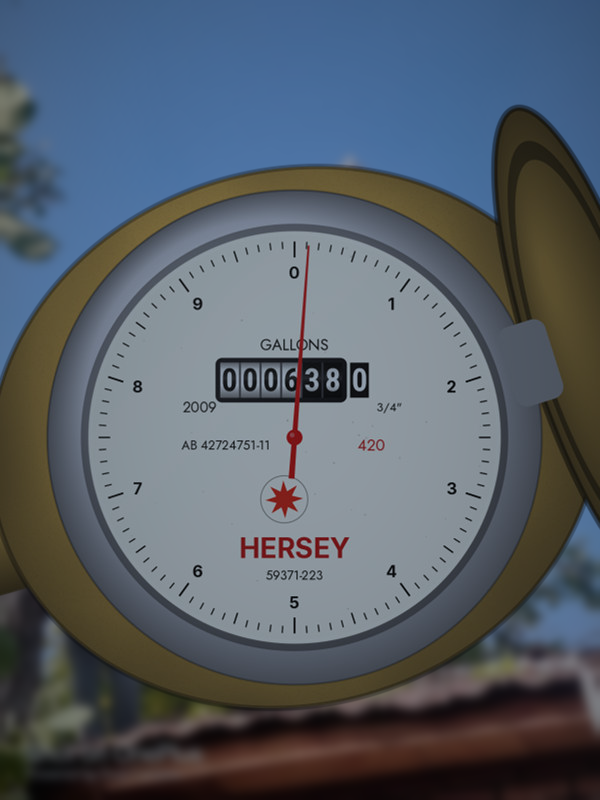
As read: value=6380.1 unit=gal
